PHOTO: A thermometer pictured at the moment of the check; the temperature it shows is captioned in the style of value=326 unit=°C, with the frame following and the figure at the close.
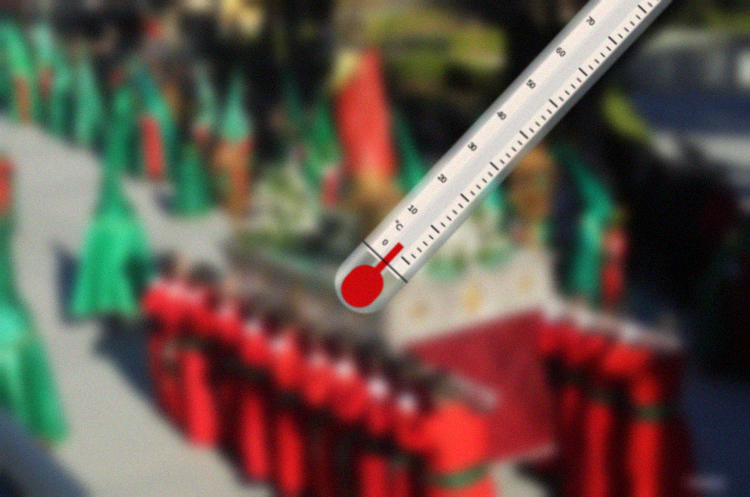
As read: value=2 unit=°C
